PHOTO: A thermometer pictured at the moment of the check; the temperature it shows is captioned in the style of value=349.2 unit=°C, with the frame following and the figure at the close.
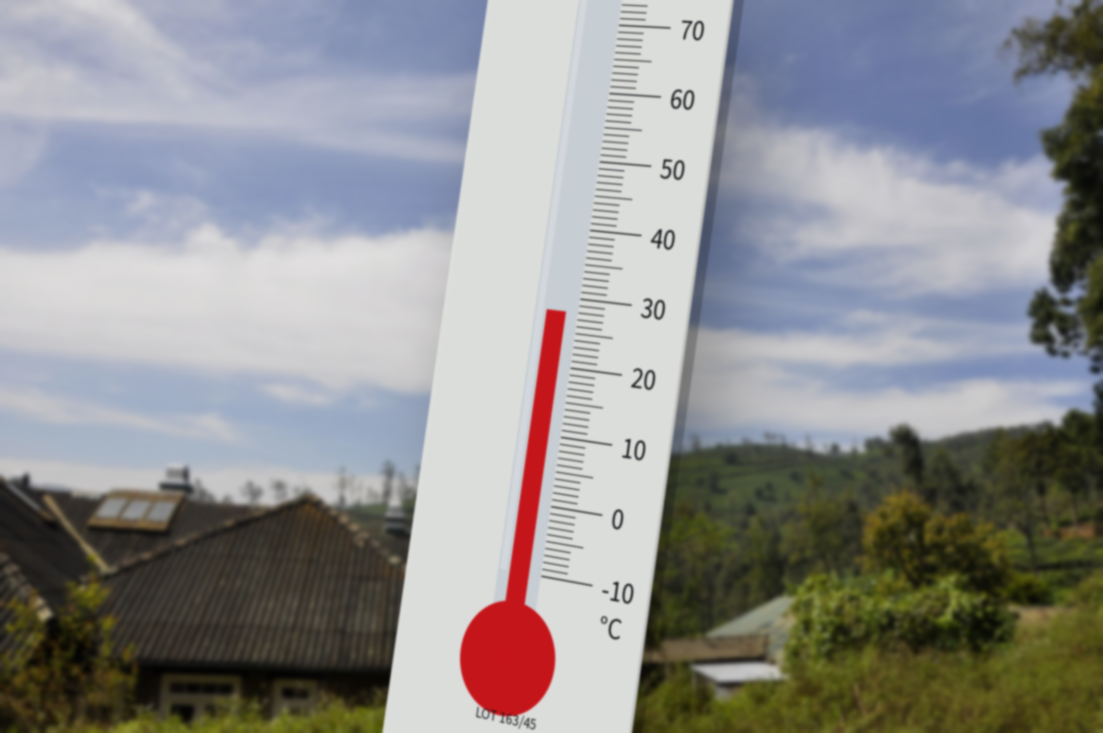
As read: value=28 unit=°C
